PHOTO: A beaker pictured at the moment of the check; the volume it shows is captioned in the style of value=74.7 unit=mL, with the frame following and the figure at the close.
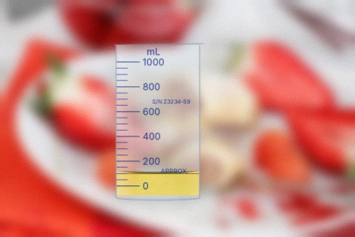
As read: value=100 unit=mL
